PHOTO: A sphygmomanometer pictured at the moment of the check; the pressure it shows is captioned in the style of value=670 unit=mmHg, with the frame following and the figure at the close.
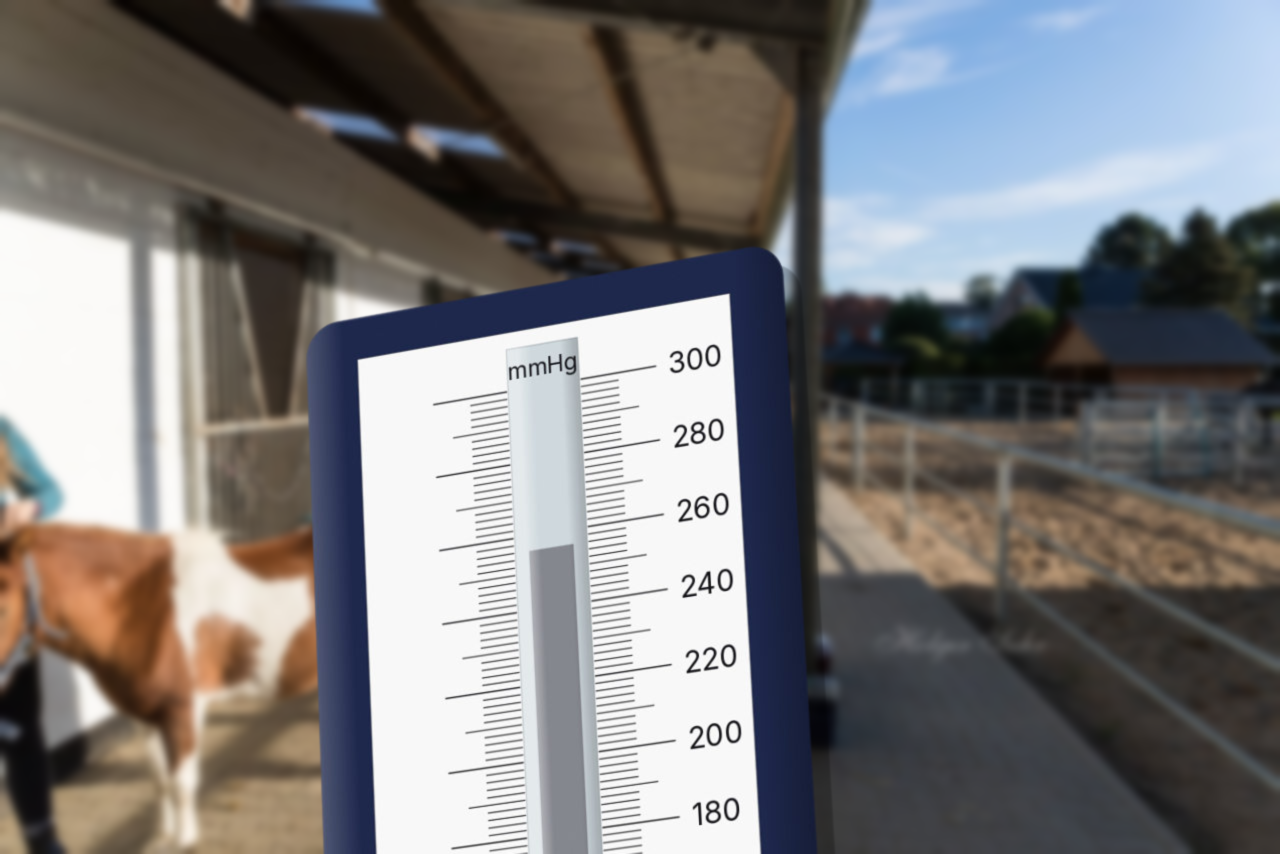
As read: value=256 unit=mmHg
